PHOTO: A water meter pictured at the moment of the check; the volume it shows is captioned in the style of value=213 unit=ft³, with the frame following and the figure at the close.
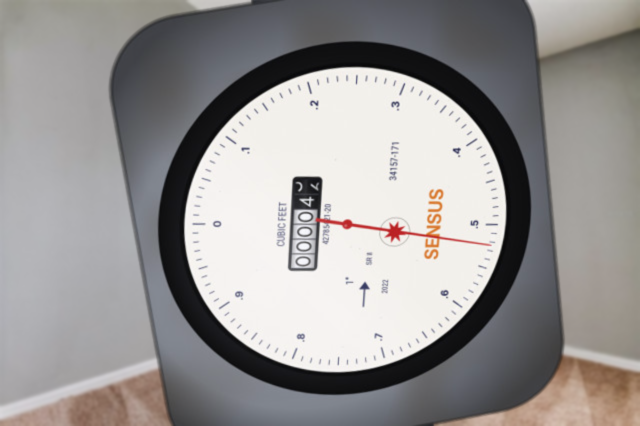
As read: value=45.52 unit=ft³
